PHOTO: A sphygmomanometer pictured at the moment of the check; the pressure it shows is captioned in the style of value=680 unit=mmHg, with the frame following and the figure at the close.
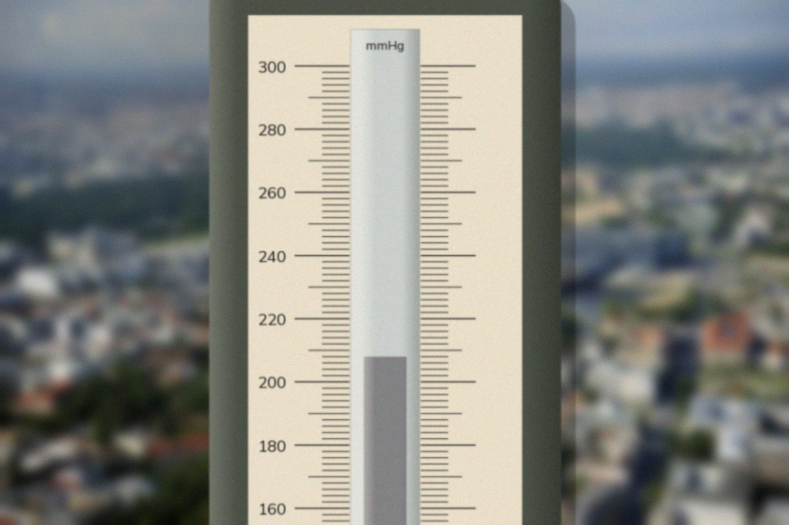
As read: value=208 unit=mmHg
